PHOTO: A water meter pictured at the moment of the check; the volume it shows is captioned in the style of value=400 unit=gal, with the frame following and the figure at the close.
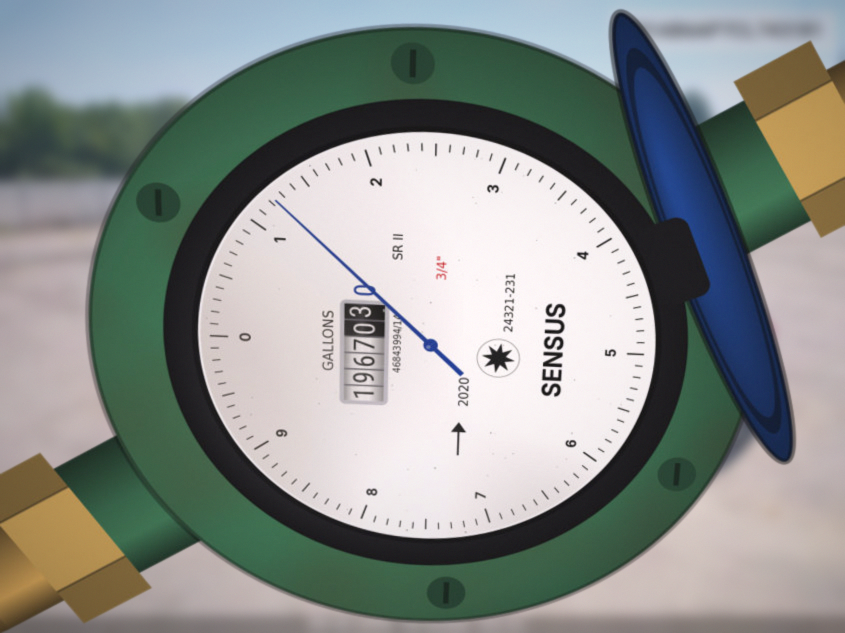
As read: value=1967031.2 unit=gal
